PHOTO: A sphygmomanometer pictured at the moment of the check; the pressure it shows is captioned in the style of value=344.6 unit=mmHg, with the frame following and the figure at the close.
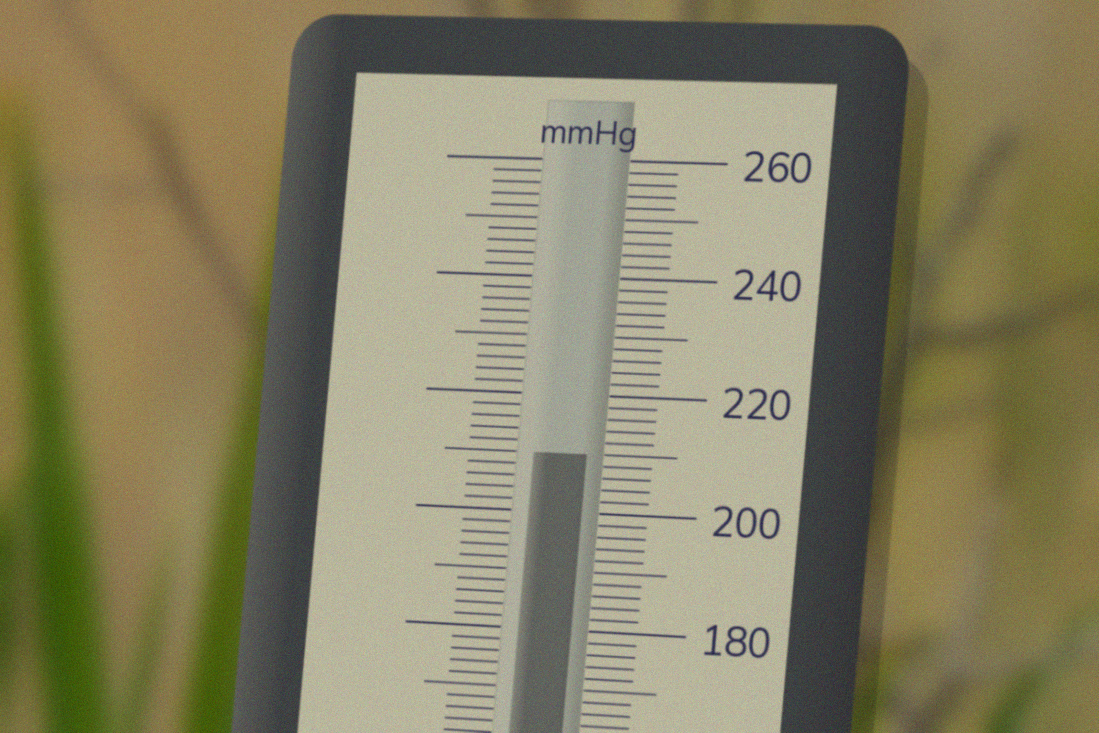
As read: value=210 unit=mmHg
